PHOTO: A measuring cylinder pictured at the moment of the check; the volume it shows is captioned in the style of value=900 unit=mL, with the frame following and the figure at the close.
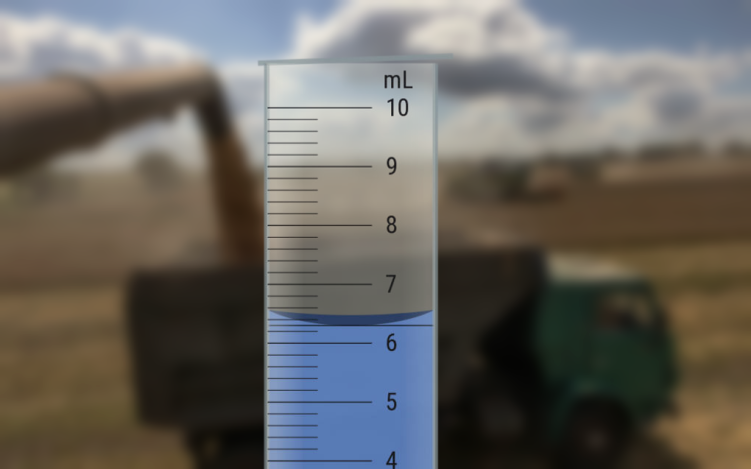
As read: value=6.3 unit=mL
